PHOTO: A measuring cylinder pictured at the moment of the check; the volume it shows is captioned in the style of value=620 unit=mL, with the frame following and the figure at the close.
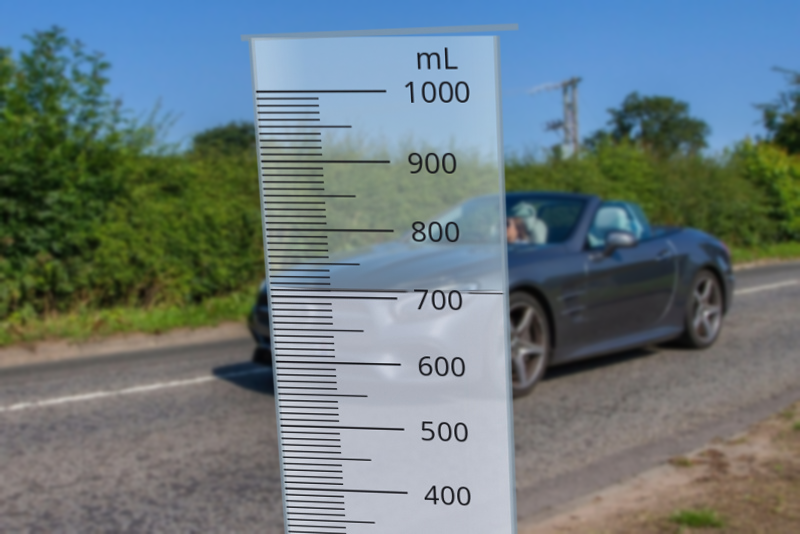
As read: value=710 unit=mL
